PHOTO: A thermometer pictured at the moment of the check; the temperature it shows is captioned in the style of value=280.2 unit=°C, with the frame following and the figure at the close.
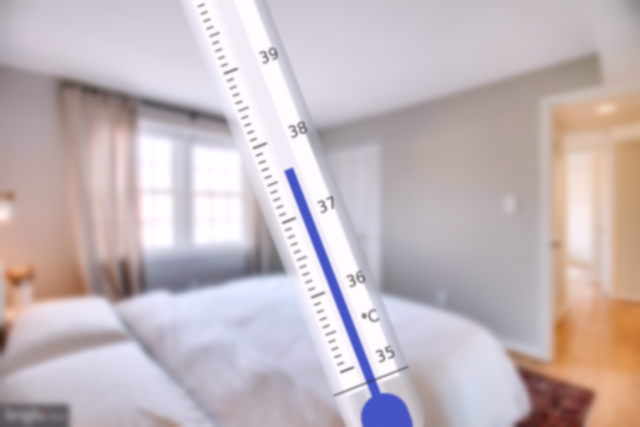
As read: value=37.6 unit=°C
